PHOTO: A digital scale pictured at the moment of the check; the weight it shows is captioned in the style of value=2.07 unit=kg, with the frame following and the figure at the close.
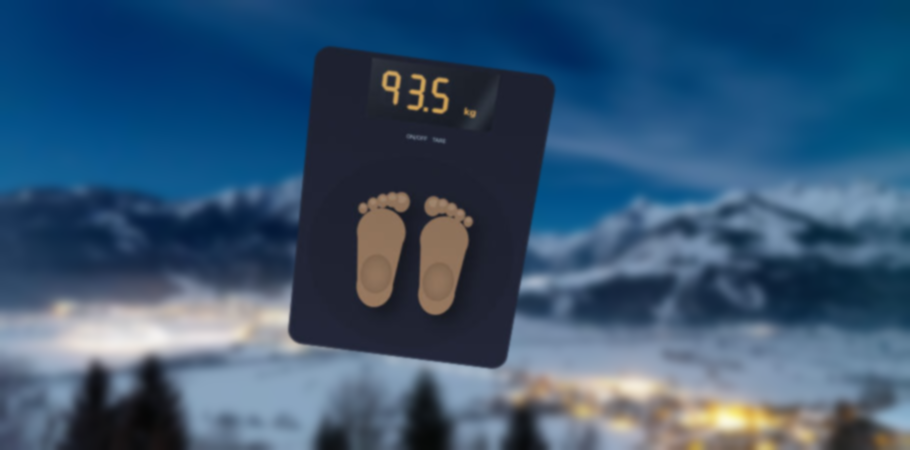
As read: value=93.5 unit=kg
